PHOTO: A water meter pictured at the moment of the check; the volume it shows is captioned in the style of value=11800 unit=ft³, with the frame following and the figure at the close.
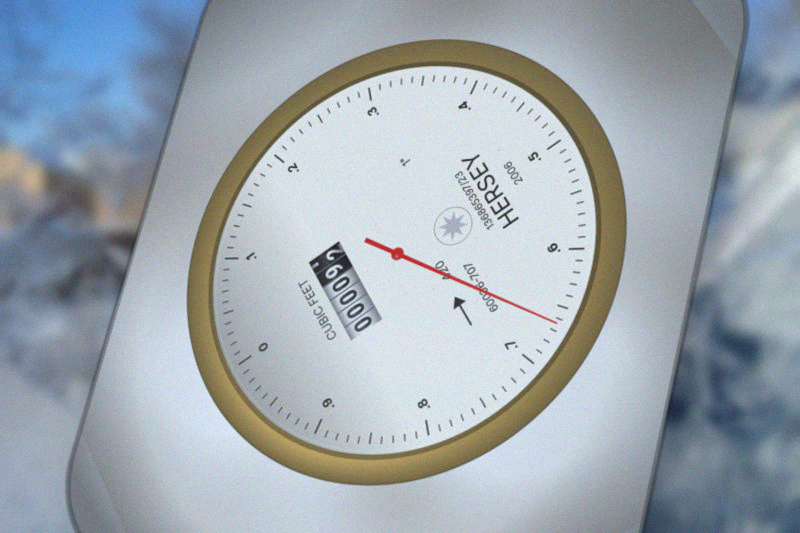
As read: value=91.66 unit=ft³
